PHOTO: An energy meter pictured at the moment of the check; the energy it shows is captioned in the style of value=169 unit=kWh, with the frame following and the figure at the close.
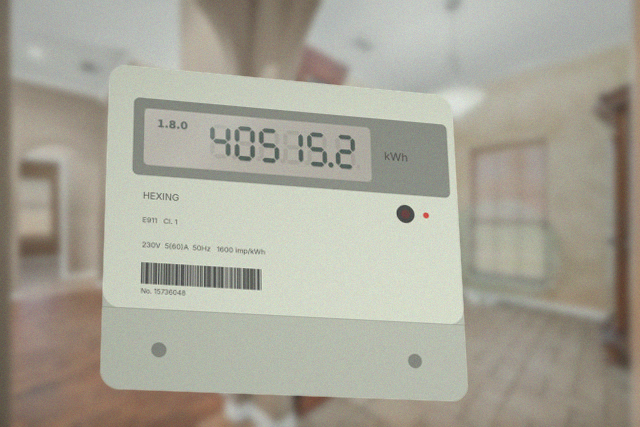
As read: value=40515.2 unit=kWh
